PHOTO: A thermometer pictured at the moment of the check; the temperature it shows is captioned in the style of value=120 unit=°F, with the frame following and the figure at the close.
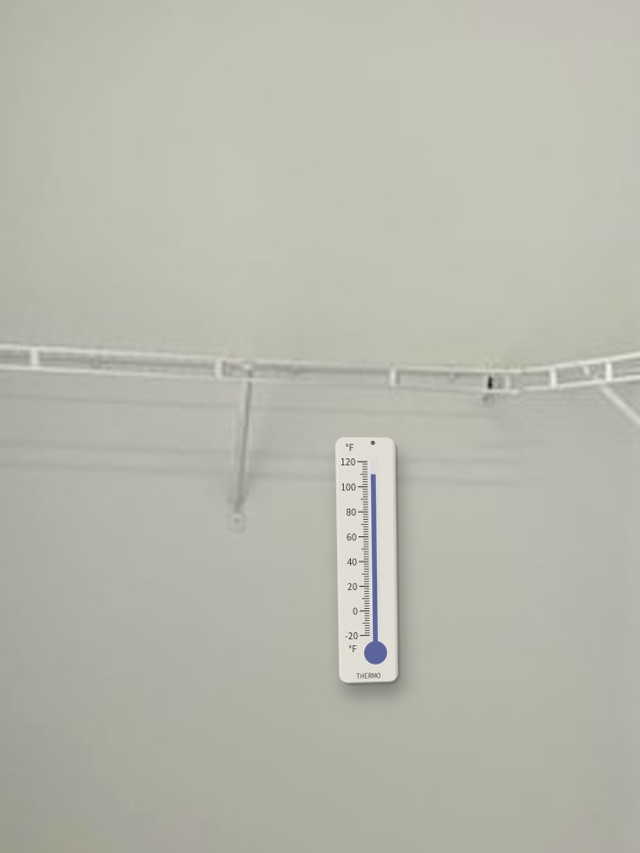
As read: value=110 unit=°F
